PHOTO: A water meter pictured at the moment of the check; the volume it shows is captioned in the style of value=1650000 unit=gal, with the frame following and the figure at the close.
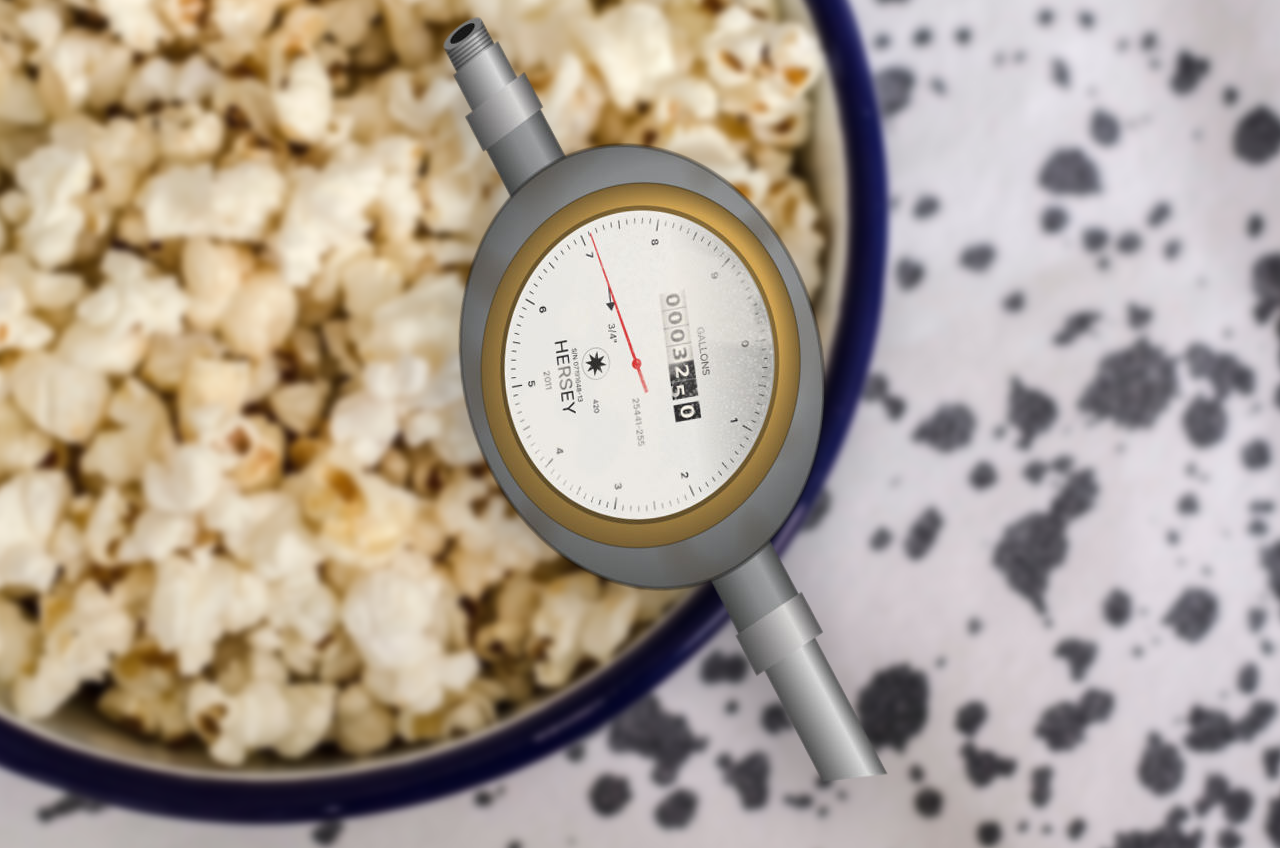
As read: value=3247.1 unit=gal
